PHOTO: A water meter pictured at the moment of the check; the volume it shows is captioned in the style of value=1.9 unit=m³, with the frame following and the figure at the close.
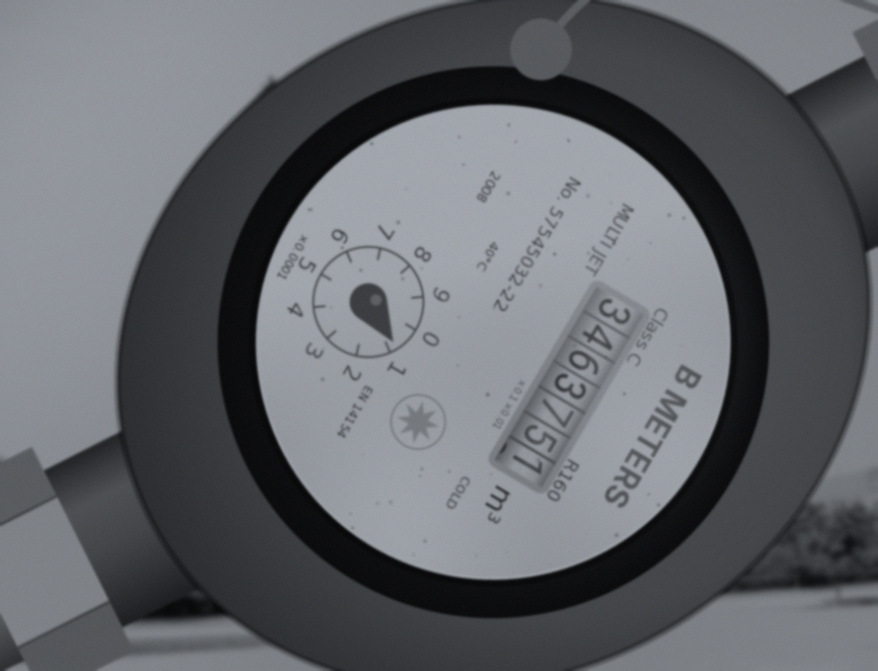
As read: value=3463.7510 unit=m³
